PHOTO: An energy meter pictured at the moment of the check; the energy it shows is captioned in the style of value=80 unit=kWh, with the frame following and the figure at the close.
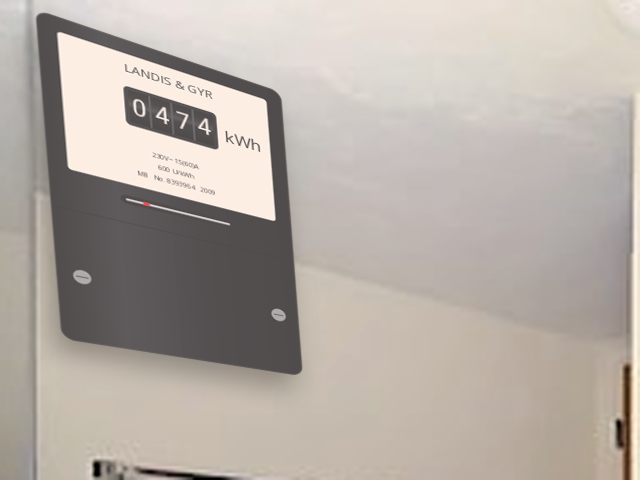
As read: value=474 unit=kWh
